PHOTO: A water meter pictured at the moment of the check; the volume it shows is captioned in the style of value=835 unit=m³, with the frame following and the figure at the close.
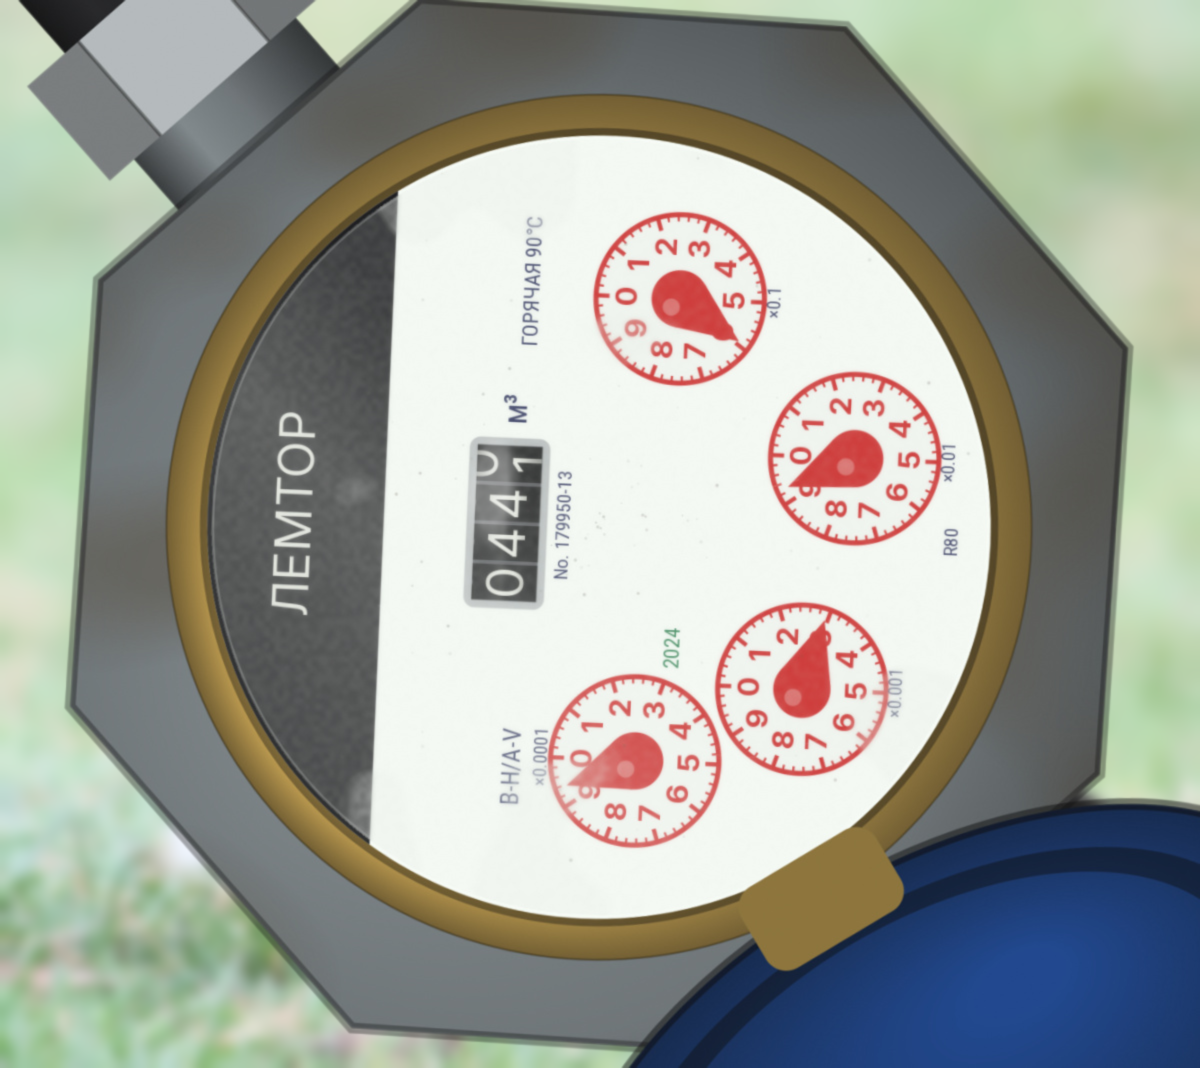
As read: value=440.5929 unit=m³
